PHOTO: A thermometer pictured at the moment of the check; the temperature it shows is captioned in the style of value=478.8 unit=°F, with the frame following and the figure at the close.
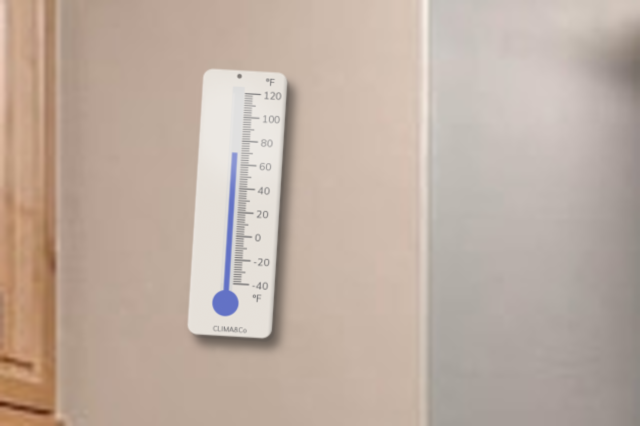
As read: value=70 unit=°F
